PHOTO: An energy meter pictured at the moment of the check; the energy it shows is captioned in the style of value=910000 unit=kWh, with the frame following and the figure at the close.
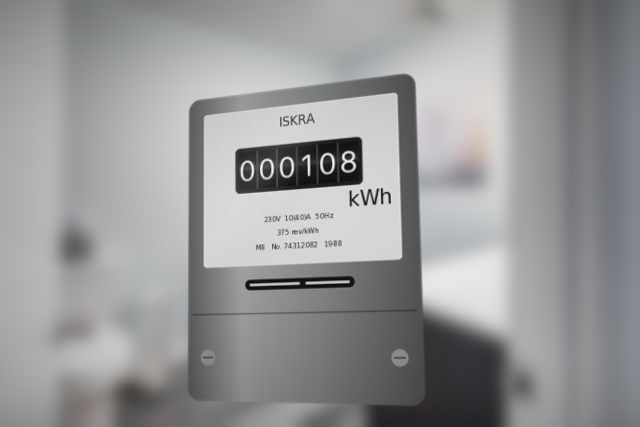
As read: value=108 unit=kWh
